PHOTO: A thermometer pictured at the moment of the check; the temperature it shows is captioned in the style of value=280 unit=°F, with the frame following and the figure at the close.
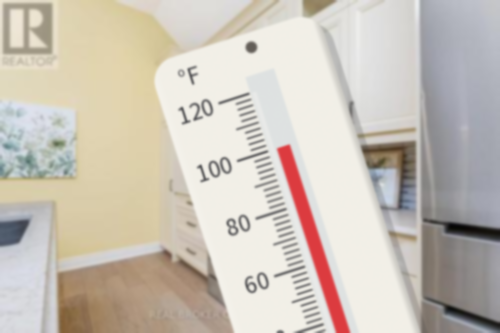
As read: value=100 unit=°F
